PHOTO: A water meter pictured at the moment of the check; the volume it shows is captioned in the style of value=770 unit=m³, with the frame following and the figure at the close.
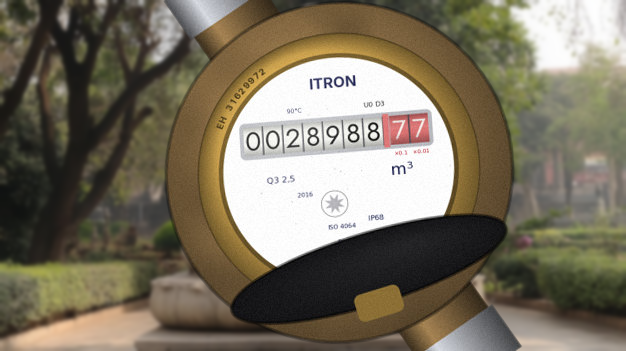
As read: value=28988.77 unit=m³
